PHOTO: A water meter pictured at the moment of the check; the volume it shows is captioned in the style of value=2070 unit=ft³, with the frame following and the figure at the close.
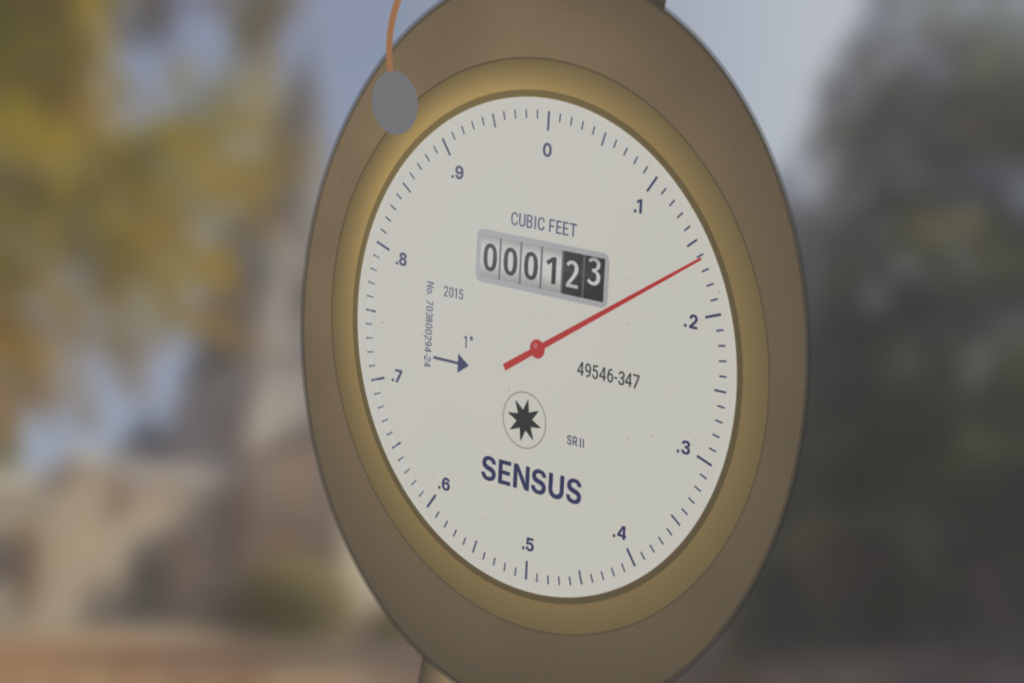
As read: value=123.16 unit=ft³
